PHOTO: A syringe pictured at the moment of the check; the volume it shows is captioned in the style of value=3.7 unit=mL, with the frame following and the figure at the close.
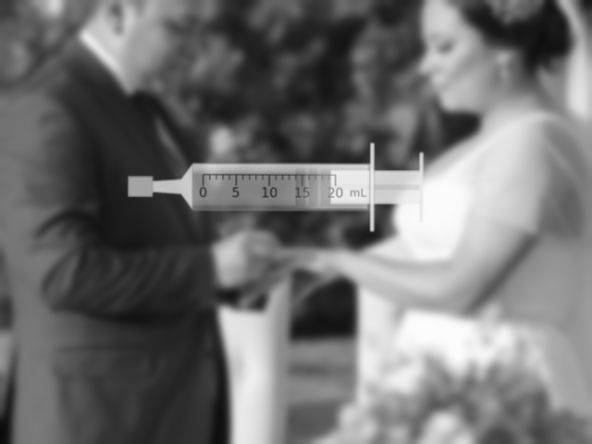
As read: value=14 unit=mL
